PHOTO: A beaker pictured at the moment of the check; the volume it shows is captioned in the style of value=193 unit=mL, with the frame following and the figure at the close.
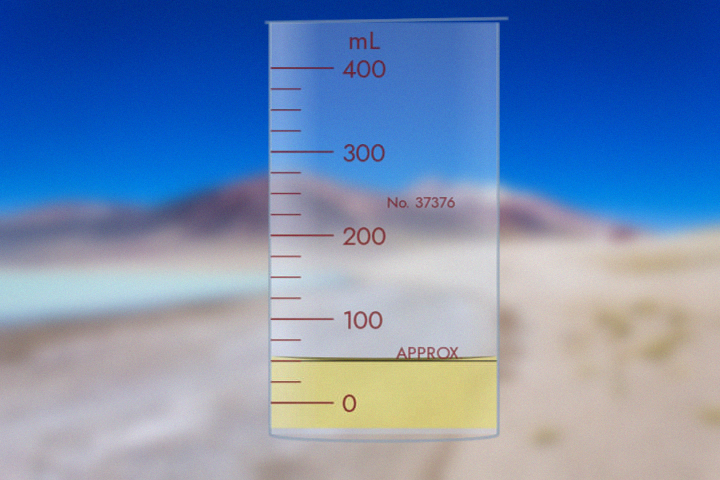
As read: value=50 unit=mL
